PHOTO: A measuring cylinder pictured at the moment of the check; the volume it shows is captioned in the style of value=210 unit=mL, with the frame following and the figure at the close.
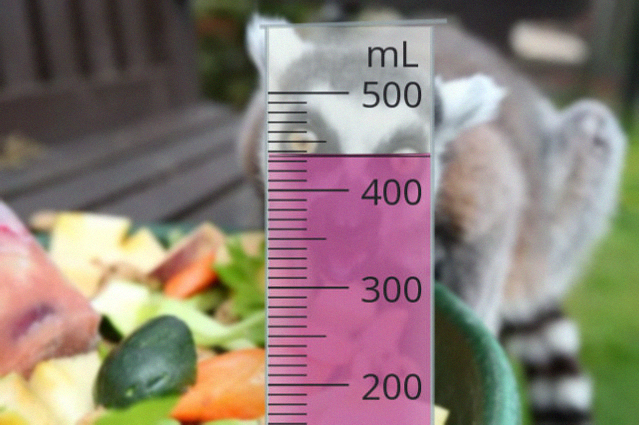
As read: value=435 unit=mL
